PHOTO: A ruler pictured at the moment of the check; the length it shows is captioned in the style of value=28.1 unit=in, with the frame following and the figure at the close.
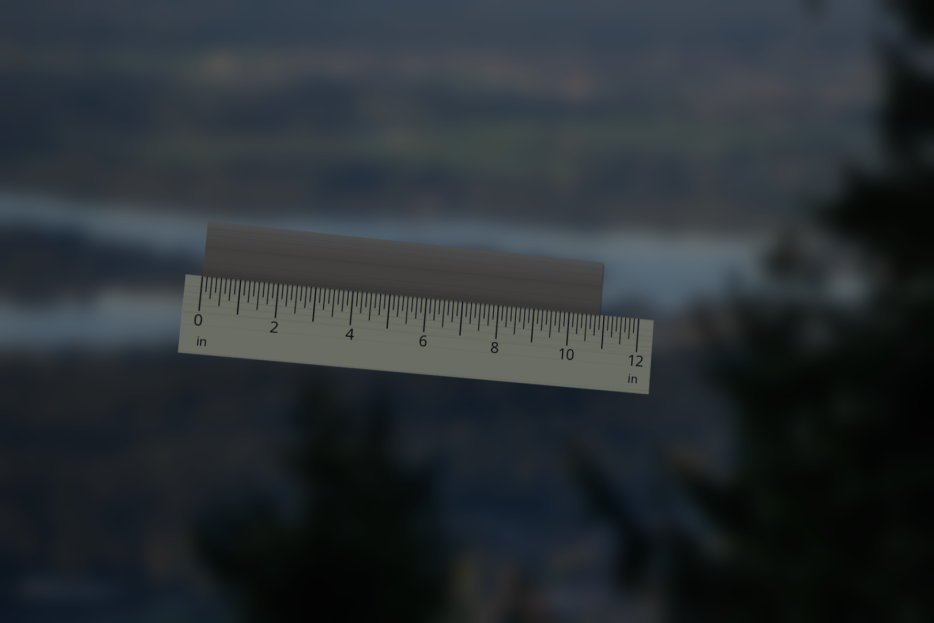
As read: value=10.875 unit=in
